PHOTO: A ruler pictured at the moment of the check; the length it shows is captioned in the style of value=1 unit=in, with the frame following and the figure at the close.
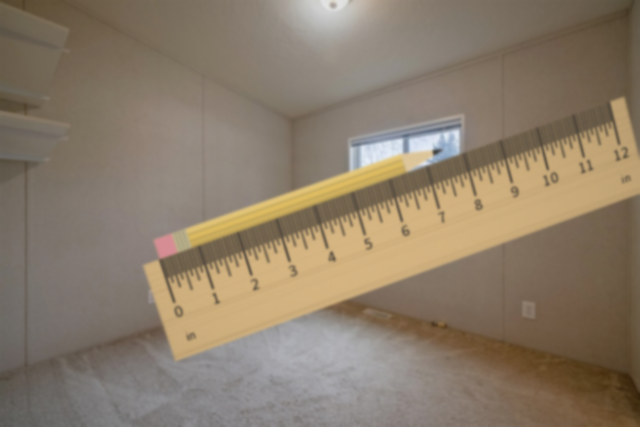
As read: value=7.5 unit=in
